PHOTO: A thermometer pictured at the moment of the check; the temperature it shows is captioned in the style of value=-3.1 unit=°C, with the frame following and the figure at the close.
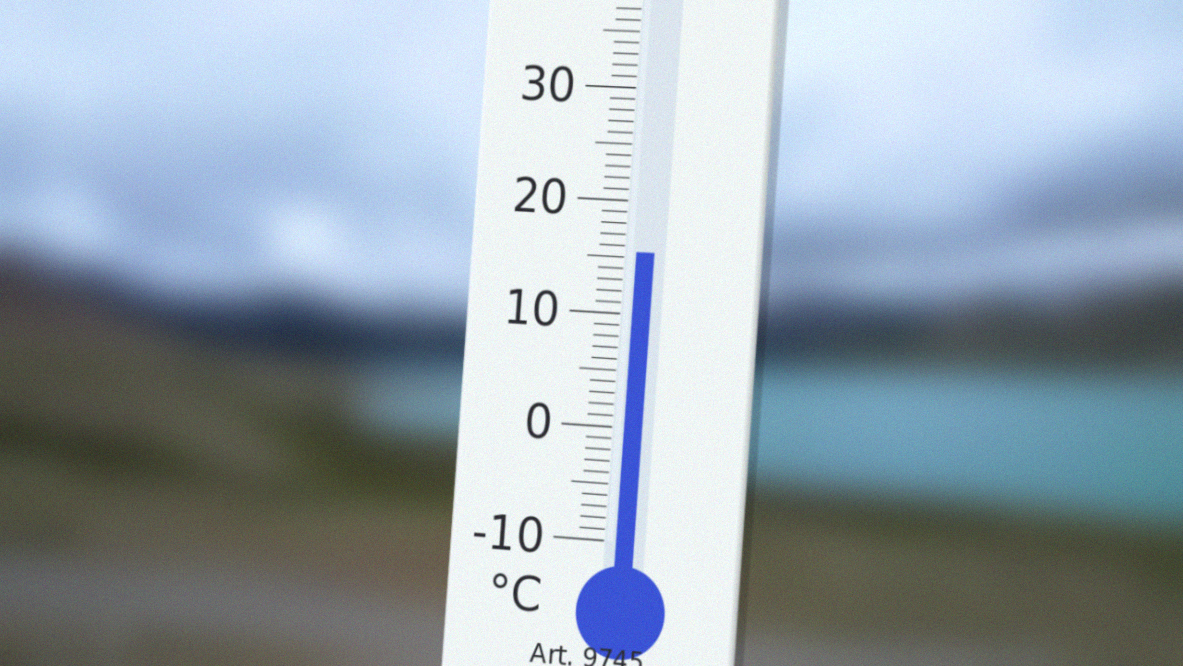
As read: value=15.5 unit=°C
